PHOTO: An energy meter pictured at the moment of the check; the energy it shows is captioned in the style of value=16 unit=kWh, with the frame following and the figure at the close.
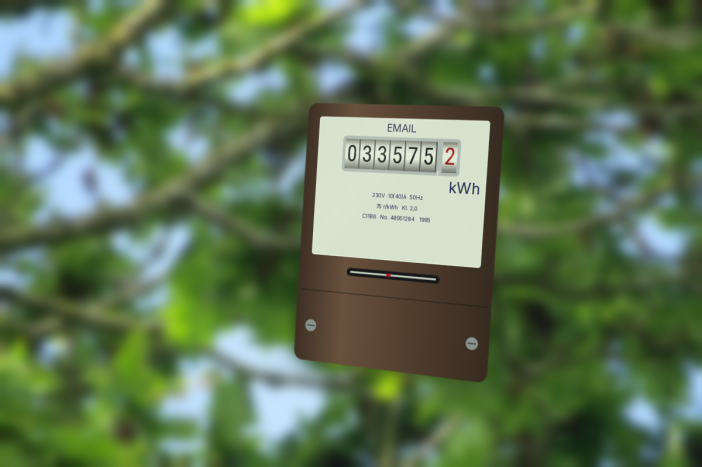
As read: value=33575.2 unit=kWh
